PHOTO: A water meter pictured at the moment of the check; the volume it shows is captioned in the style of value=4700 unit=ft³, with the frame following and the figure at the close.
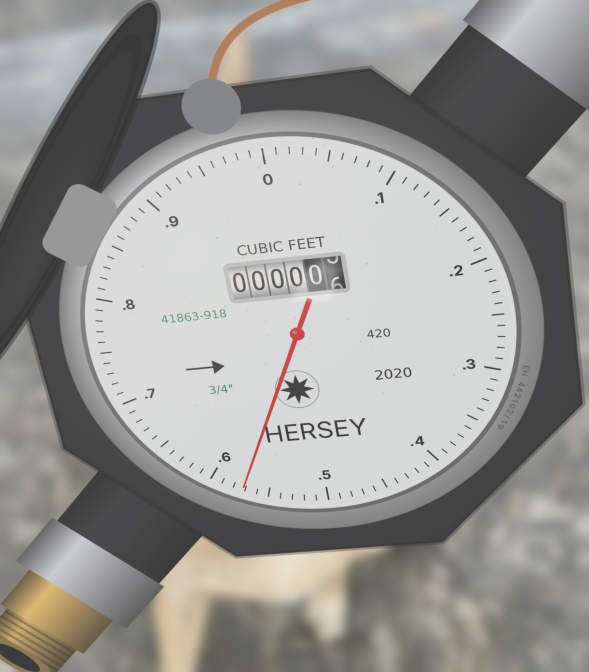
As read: value=5.57 unit=ft³
